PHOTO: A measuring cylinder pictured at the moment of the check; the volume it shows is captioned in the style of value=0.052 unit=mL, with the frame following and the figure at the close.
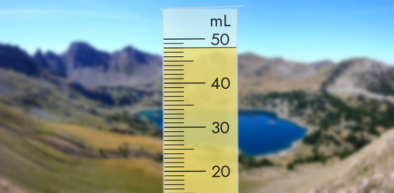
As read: value=48 unit=mL
